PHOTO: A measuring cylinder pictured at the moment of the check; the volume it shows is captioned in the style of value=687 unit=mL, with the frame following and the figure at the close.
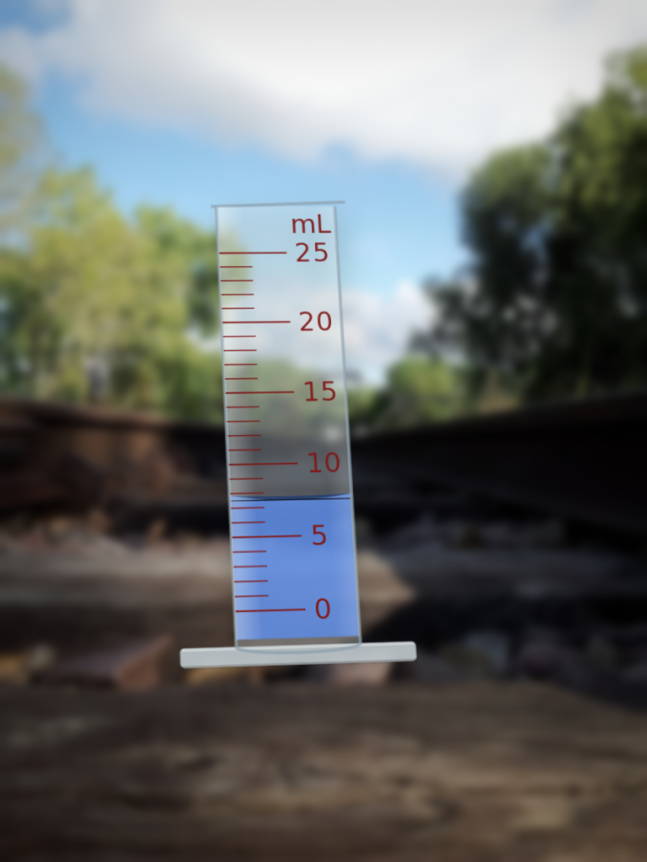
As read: value=7.5 unit=mL
